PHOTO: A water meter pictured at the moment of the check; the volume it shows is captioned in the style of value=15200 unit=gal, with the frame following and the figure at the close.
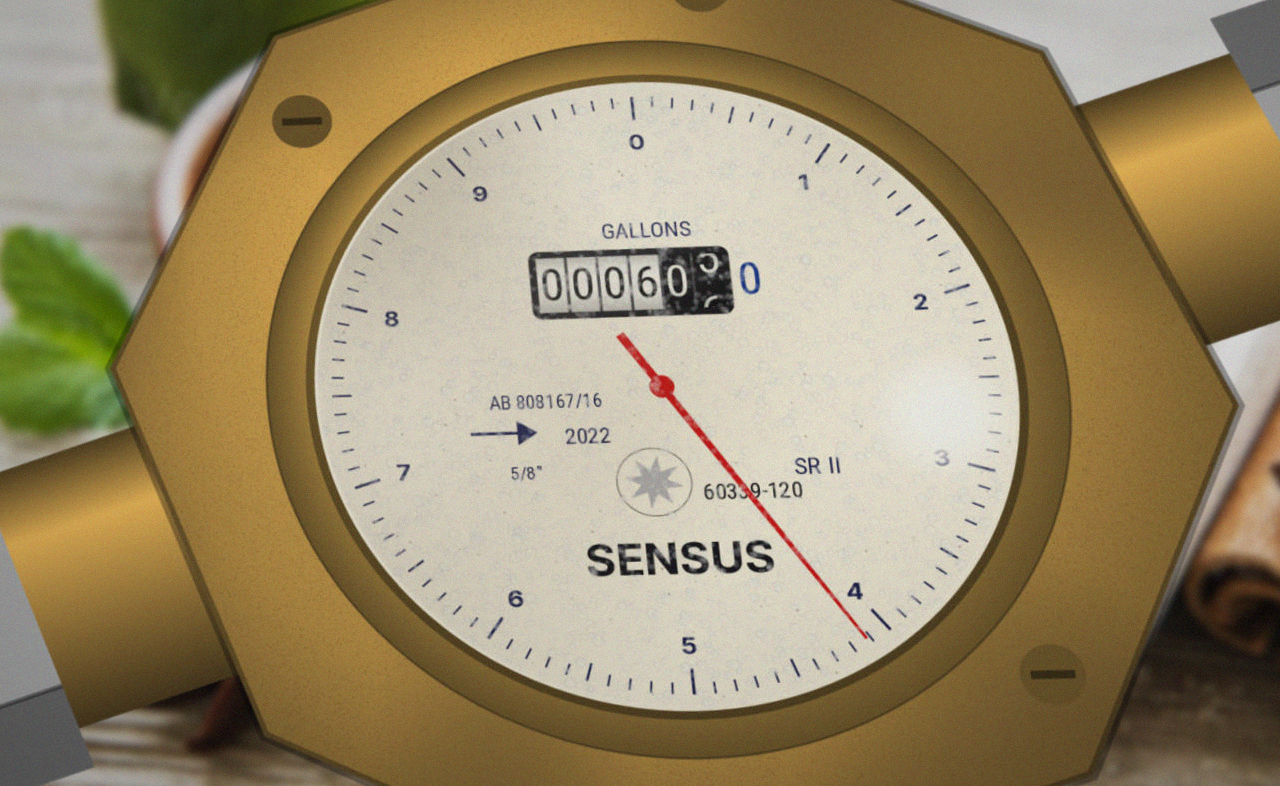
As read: value=6054.1 unit=gal
